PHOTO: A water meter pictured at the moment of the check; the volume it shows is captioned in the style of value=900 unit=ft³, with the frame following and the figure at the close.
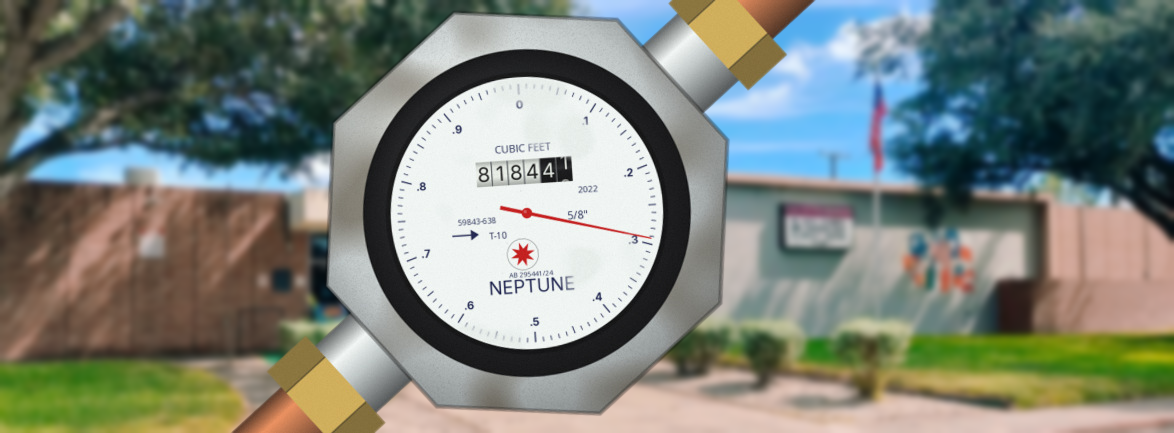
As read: value=818441.29 unit=ft³
